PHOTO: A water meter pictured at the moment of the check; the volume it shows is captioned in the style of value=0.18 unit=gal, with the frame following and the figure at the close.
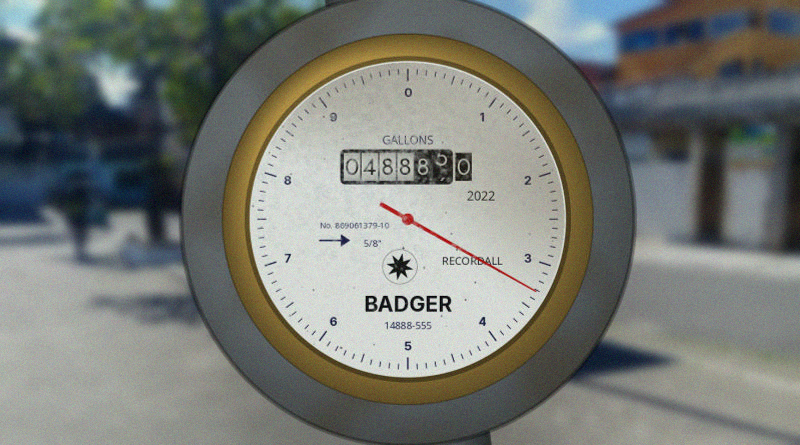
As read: value=488853.3 unit=gal
